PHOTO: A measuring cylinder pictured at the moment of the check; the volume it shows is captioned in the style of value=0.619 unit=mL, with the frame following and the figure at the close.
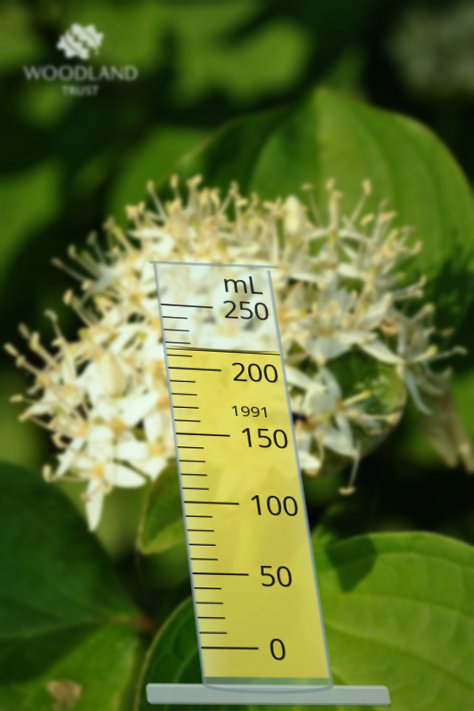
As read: value=215 unit=mL
